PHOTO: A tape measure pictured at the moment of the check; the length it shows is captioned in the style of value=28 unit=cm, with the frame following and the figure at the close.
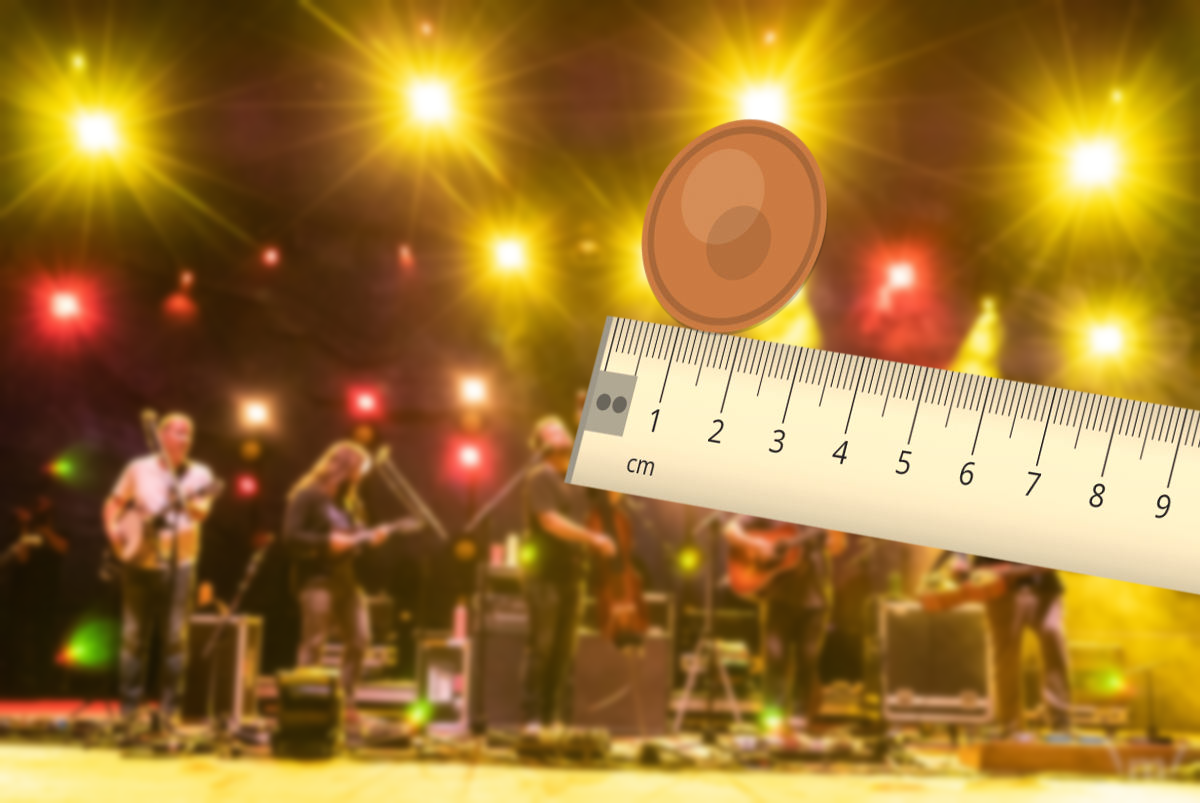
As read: value=2.9 unit=cm
